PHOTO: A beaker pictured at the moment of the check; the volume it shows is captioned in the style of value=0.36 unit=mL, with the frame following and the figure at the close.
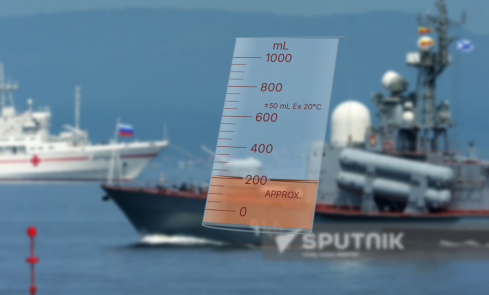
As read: value=200 unit=mL
